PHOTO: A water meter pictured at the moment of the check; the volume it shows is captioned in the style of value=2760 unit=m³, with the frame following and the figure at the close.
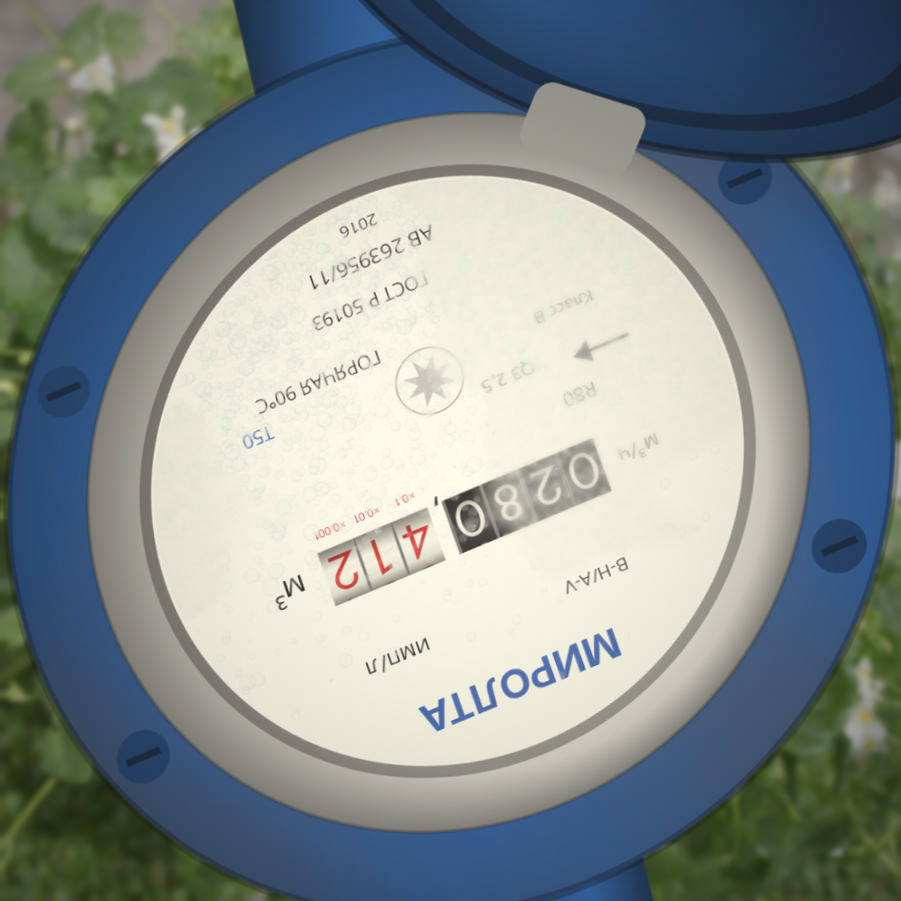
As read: value=280.412 unit=m³
